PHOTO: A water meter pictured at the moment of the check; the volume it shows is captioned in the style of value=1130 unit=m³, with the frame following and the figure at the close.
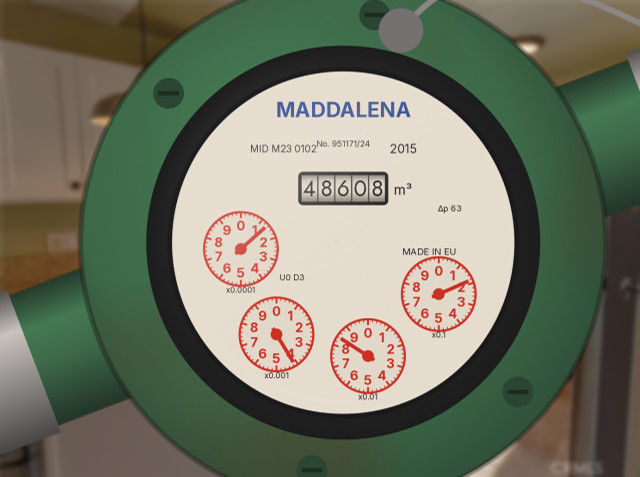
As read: value=48608.1841 unit=m³
